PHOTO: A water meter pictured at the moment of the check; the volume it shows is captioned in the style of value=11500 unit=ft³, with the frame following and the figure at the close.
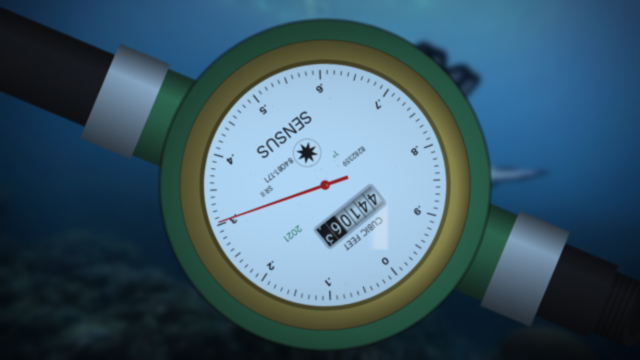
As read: value=441063.30 unit=ft³
